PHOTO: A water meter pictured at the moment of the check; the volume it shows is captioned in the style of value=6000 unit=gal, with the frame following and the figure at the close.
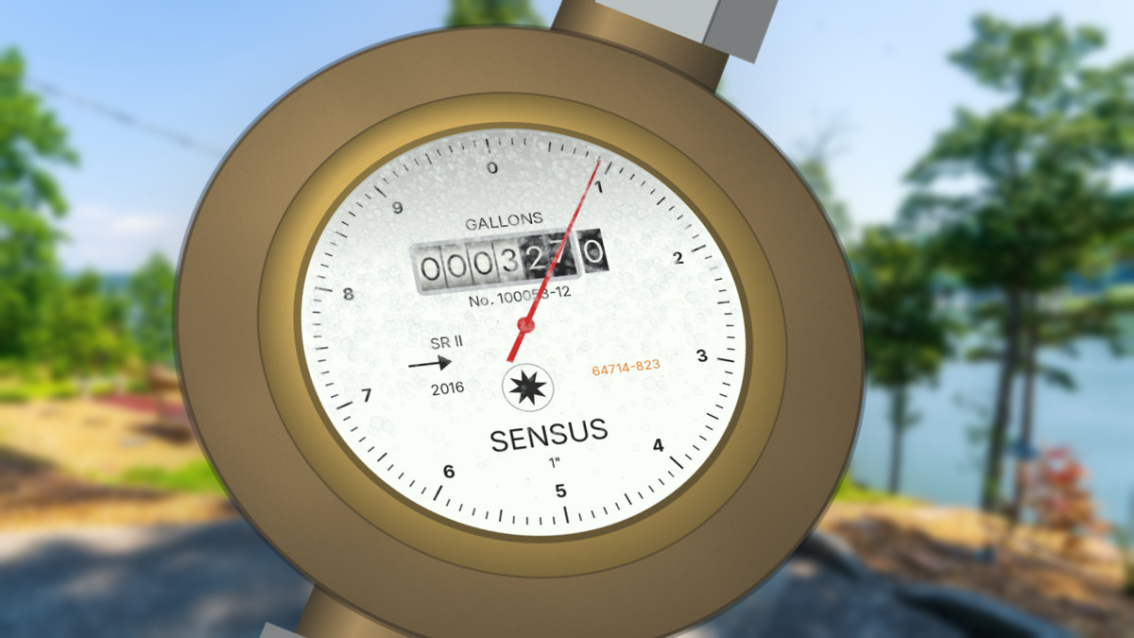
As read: value=3270.9 unit=gal
